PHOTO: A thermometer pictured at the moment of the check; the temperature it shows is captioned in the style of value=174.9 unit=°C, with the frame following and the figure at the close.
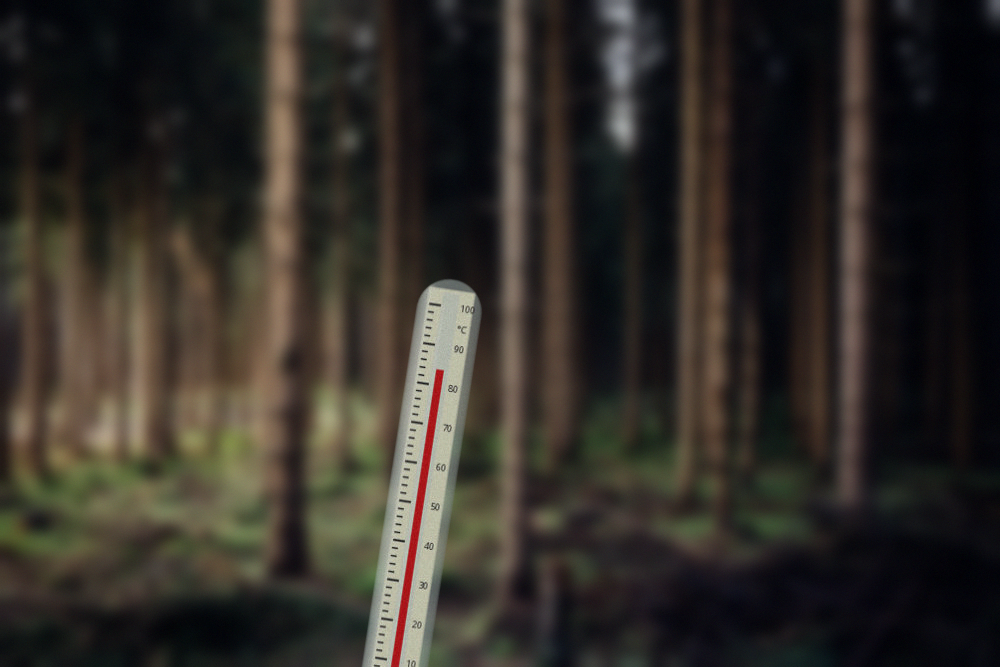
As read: value=84 unit=°C
